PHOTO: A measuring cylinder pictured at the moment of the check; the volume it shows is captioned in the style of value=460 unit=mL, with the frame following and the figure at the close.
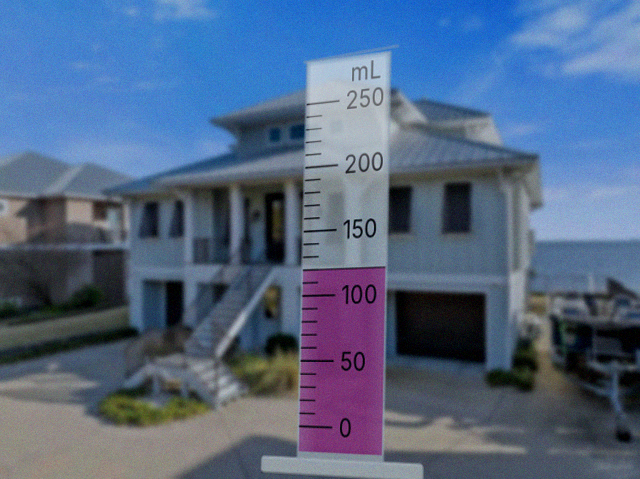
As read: value=120 unit=mL
